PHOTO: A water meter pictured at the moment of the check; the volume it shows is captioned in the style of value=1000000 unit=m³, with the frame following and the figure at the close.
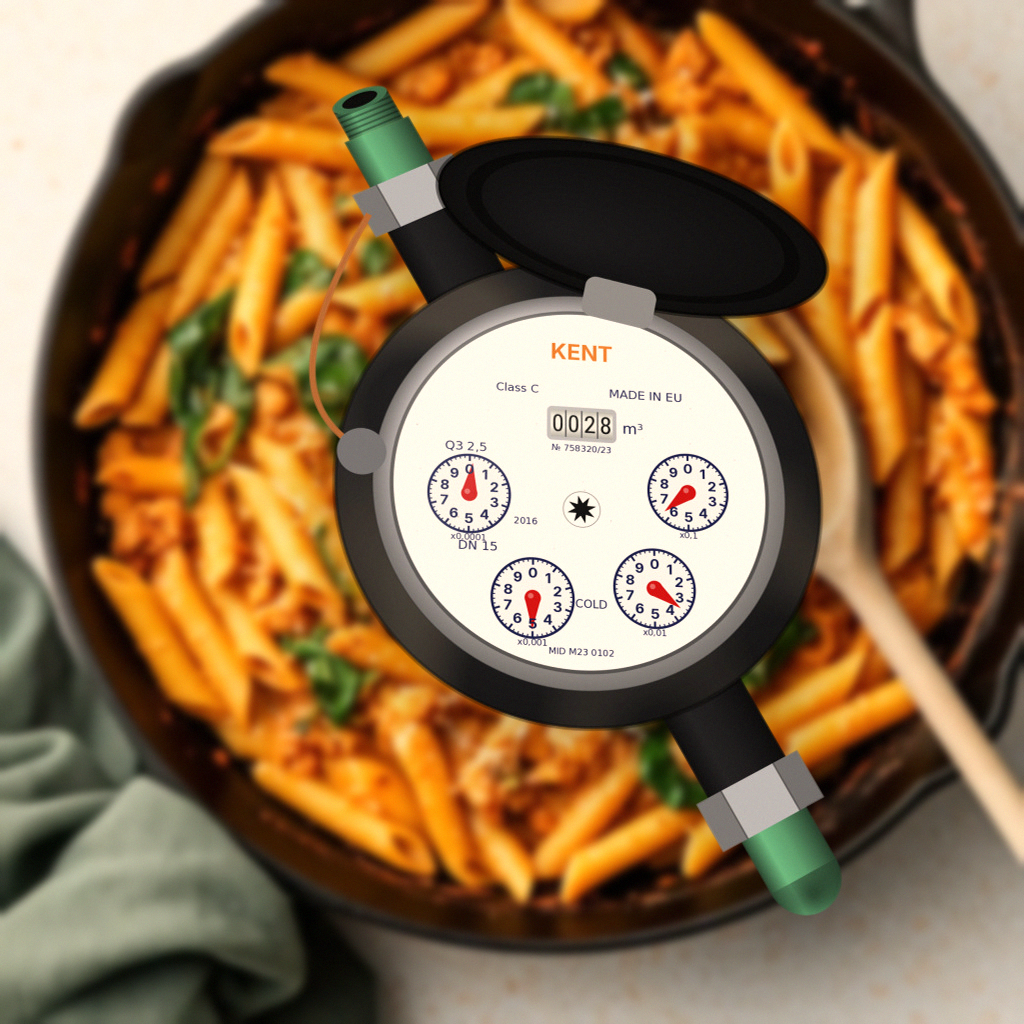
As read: value=28.6350 unit=m³
